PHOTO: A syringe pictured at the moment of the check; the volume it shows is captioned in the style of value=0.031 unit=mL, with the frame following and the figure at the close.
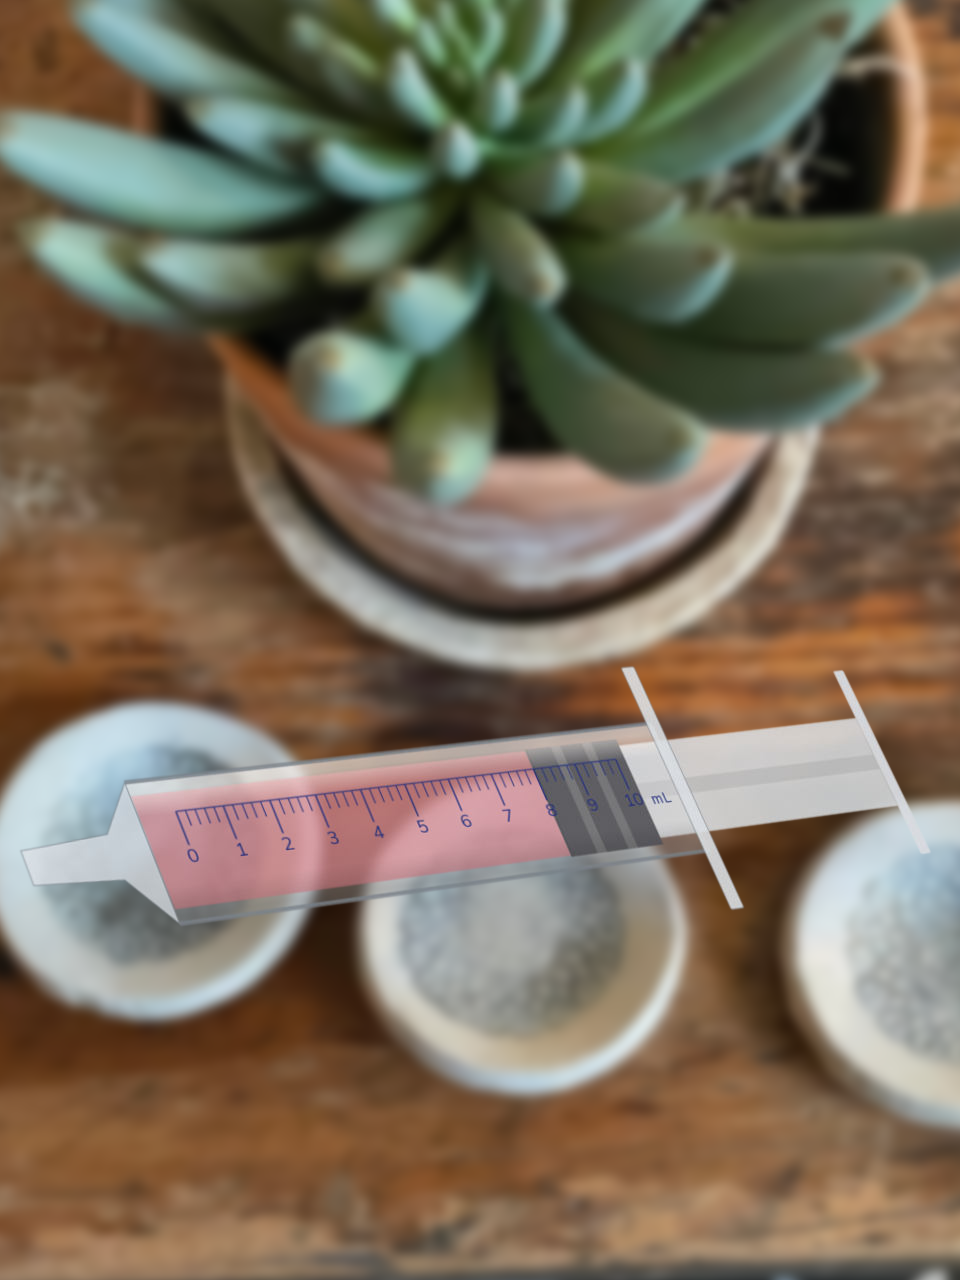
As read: value=8 unit=mL
